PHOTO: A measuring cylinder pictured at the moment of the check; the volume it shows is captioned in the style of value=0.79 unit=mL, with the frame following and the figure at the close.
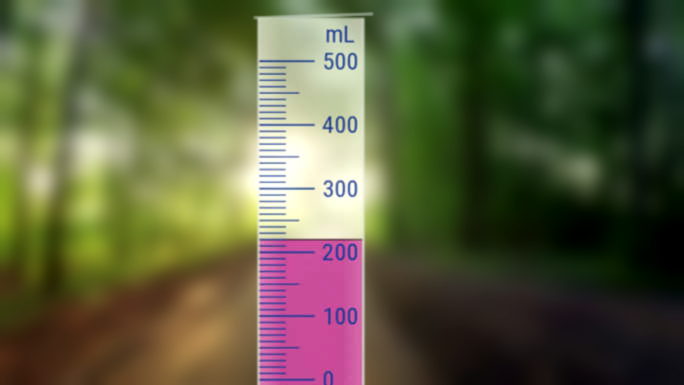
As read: value=220 unit=mL
